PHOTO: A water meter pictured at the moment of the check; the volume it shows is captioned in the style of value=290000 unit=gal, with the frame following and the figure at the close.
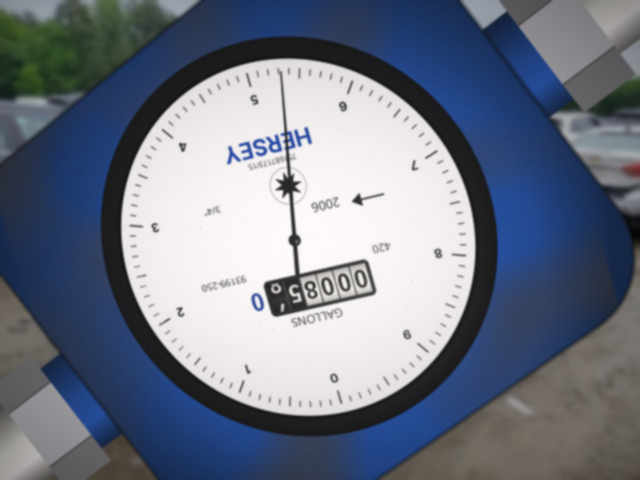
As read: value=8575.3 unit=gal
